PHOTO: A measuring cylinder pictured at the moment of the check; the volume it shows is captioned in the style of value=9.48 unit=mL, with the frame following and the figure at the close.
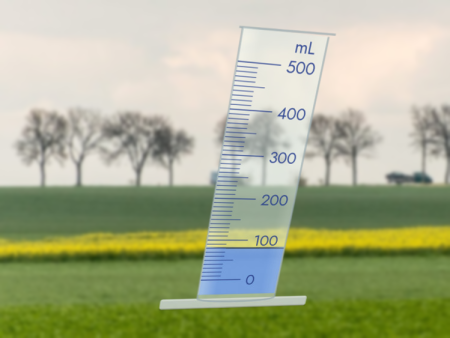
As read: value=80 unit=mL
